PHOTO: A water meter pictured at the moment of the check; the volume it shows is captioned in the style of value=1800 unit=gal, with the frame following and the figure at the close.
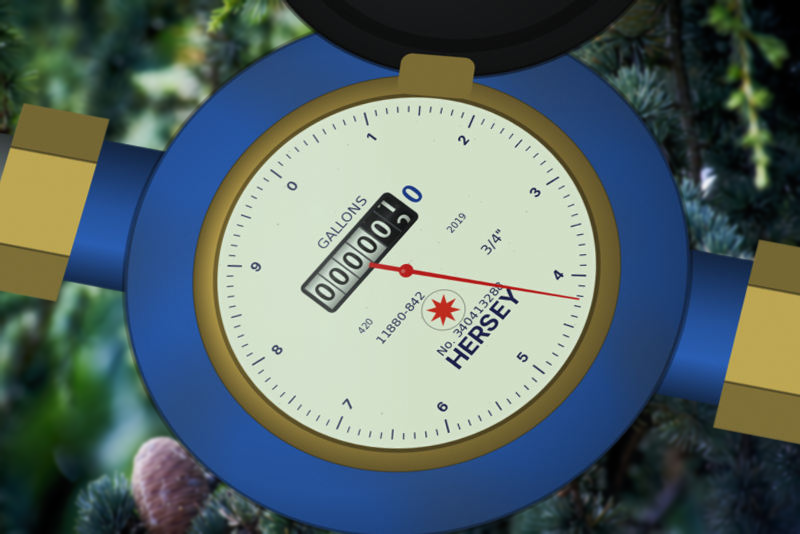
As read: value=14.2 unit=gal
